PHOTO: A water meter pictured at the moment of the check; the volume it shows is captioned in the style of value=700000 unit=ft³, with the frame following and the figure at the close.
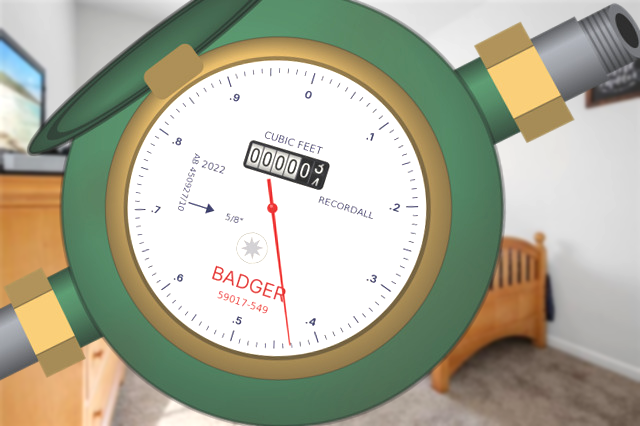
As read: value=3.43 unit=ft³
